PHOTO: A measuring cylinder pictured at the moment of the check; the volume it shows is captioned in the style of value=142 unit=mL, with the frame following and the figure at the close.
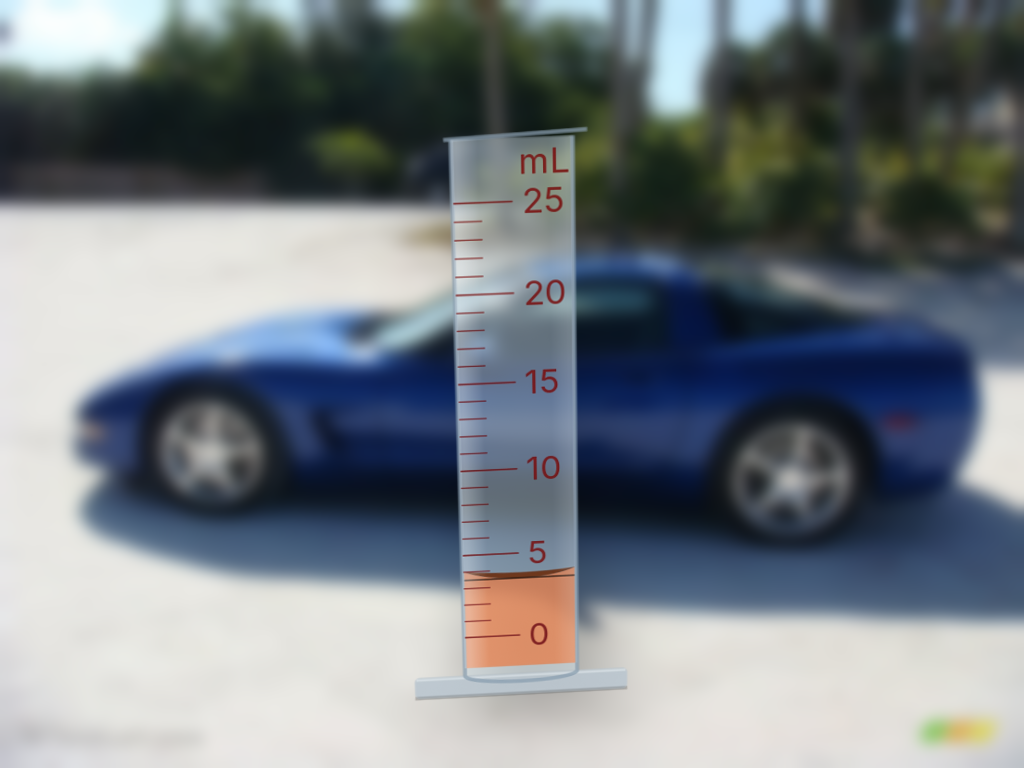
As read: value=3.5 unit=mL
